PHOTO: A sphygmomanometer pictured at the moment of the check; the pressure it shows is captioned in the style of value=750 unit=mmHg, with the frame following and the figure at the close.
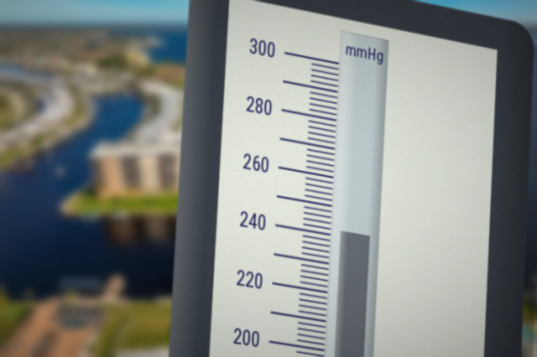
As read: value=242 unit=mmHg
